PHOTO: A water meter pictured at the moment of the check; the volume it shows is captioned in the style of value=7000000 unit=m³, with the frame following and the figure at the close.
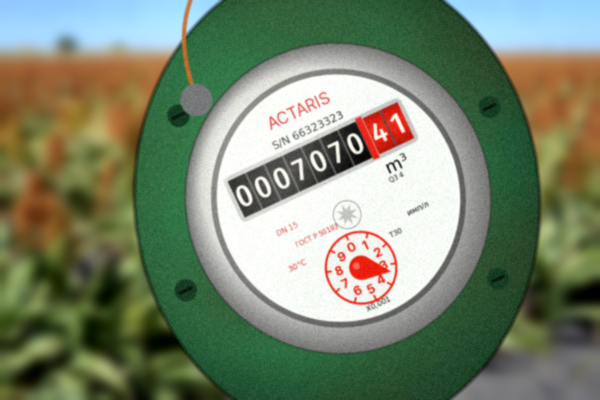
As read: value=7070.413 unit=m³
